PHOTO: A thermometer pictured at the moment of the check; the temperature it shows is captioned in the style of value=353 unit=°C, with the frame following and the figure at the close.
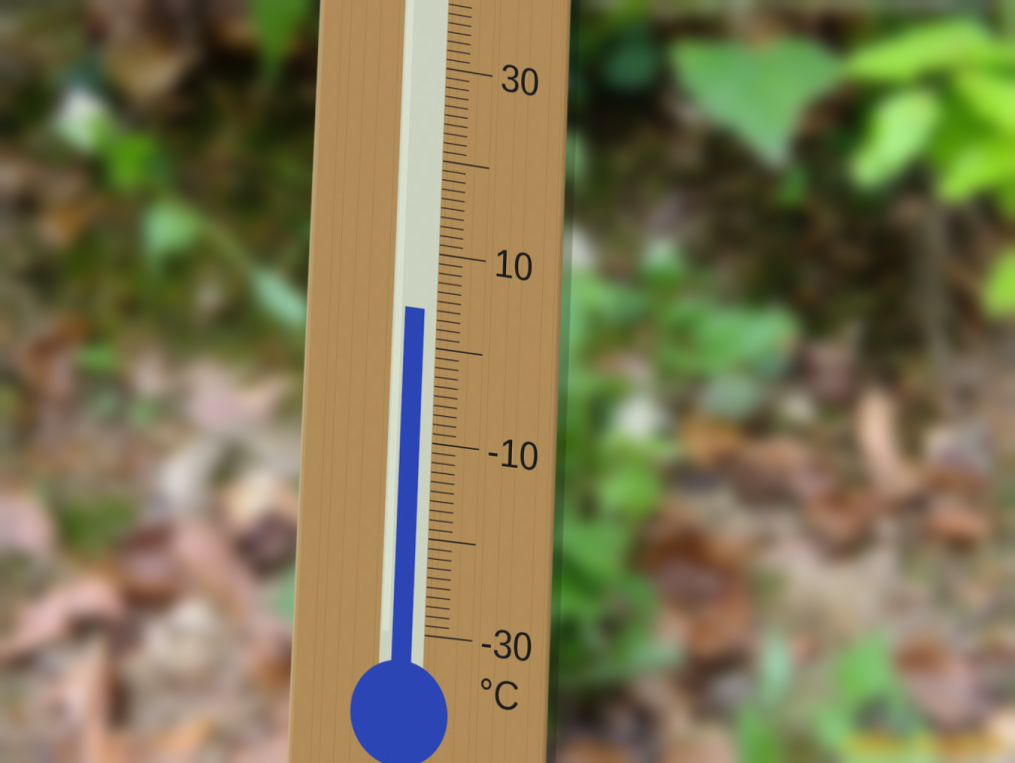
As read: value=4 unit=°C
